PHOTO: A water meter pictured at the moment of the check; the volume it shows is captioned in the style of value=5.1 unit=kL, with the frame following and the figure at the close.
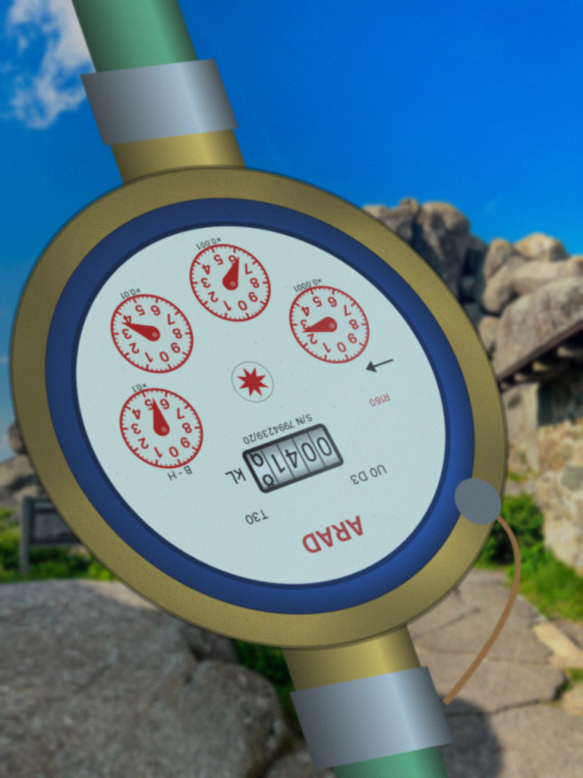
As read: value=418.5362 unit=kL
